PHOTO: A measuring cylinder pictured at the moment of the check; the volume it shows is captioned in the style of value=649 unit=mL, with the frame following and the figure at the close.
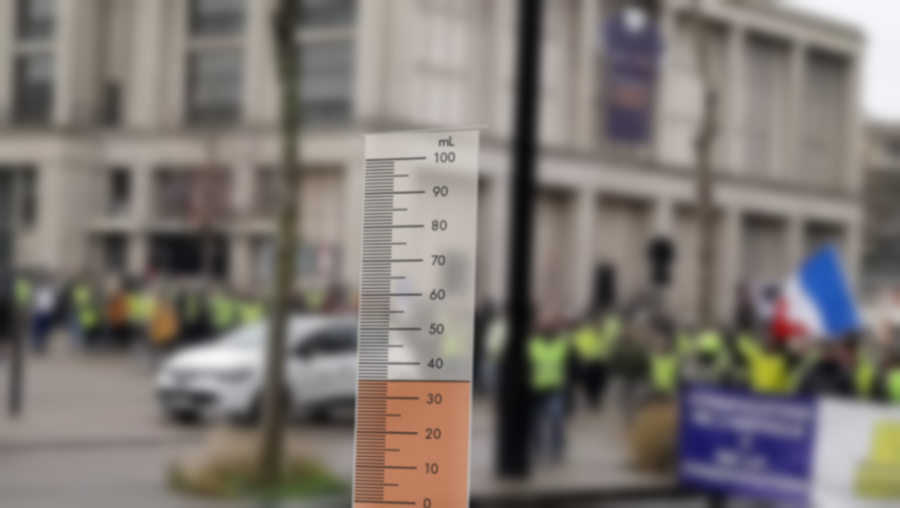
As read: value=35 unit=mL
